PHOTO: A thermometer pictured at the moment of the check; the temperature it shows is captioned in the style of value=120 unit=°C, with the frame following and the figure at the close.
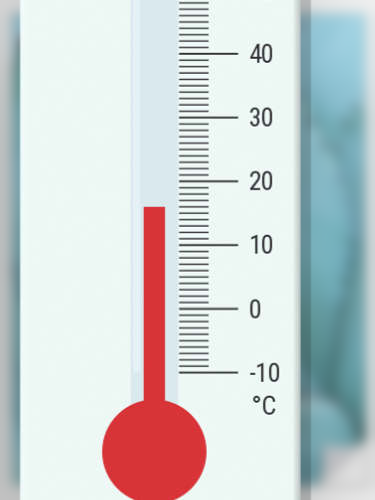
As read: value=16 unit=°C
